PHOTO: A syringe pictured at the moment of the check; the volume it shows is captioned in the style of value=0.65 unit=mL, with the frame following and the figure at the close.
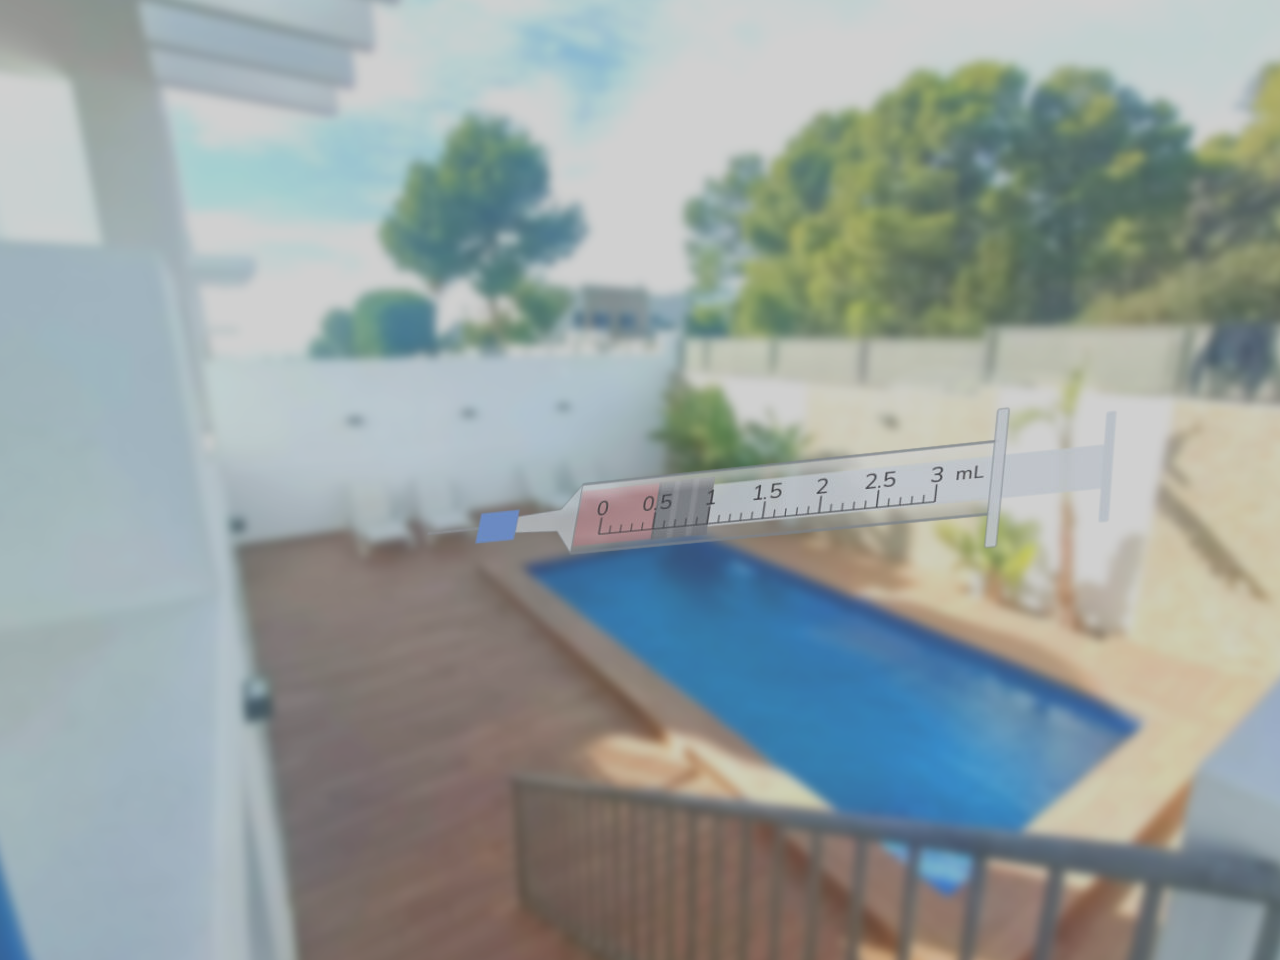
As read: value=0.5 unit=mL
